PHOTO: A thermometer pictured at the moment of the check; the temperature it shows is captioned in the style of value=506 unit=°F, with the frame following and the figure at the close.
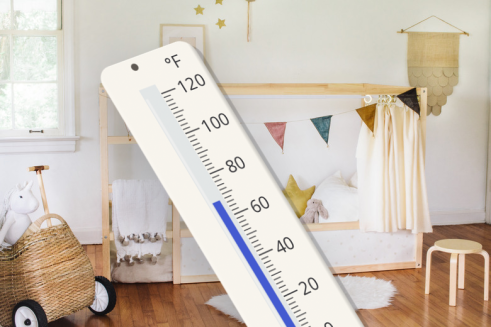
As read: value=68 unit=°F
